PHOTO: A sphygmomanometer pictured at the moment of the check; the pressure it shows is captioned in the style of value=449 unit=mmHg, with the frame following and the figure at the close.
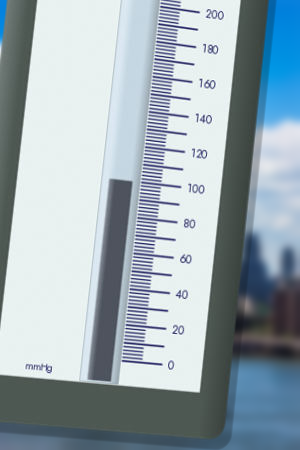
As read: value=100 unit=mmHg
